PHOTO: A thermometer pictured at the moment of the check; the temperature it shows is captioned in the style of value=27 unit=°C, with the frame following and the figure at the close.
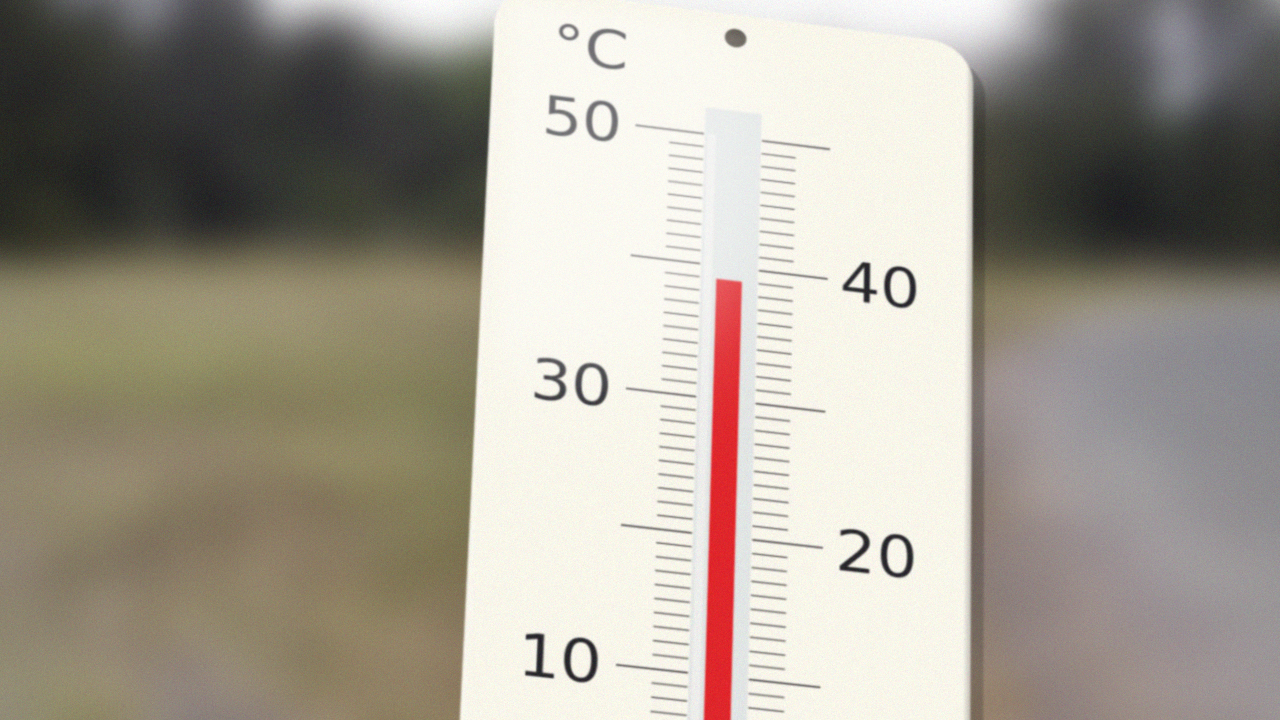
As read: value=39 unit=°C
